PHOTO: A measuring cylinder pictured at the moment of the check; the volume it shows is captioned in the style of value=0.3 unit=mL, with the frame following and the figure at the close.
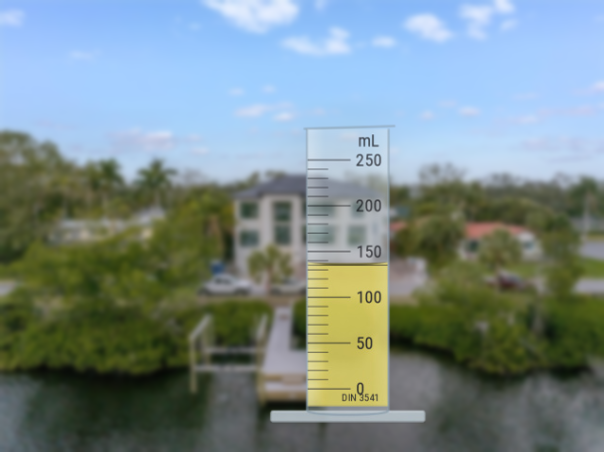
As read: value=135 unit=mL
